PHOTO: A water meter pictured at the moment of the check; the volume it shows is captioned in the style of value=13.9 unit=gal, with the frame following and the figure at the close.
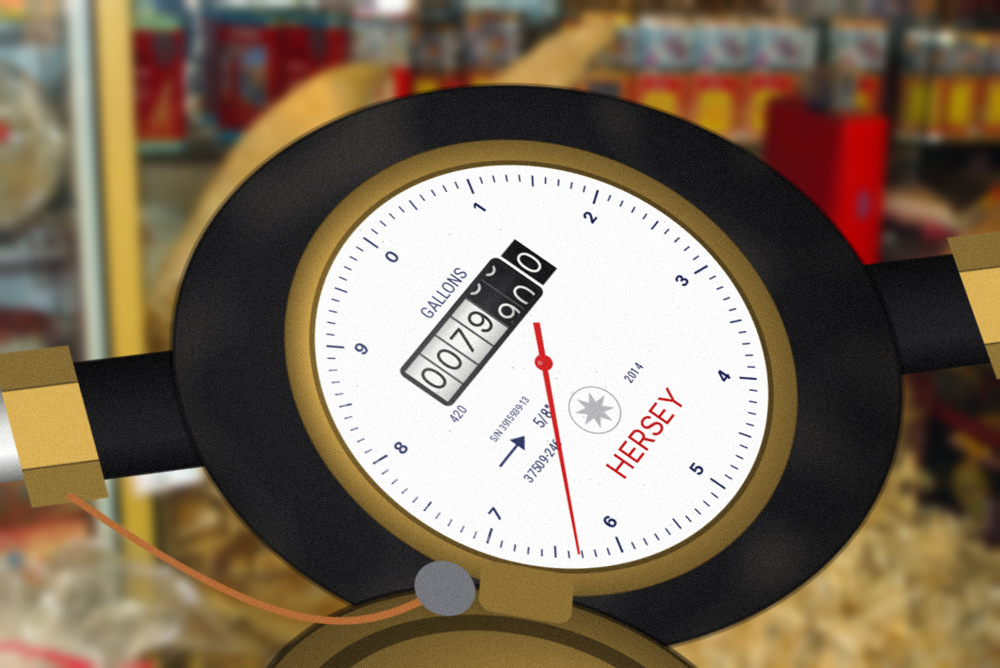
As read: value=79896.3 unit=gal
